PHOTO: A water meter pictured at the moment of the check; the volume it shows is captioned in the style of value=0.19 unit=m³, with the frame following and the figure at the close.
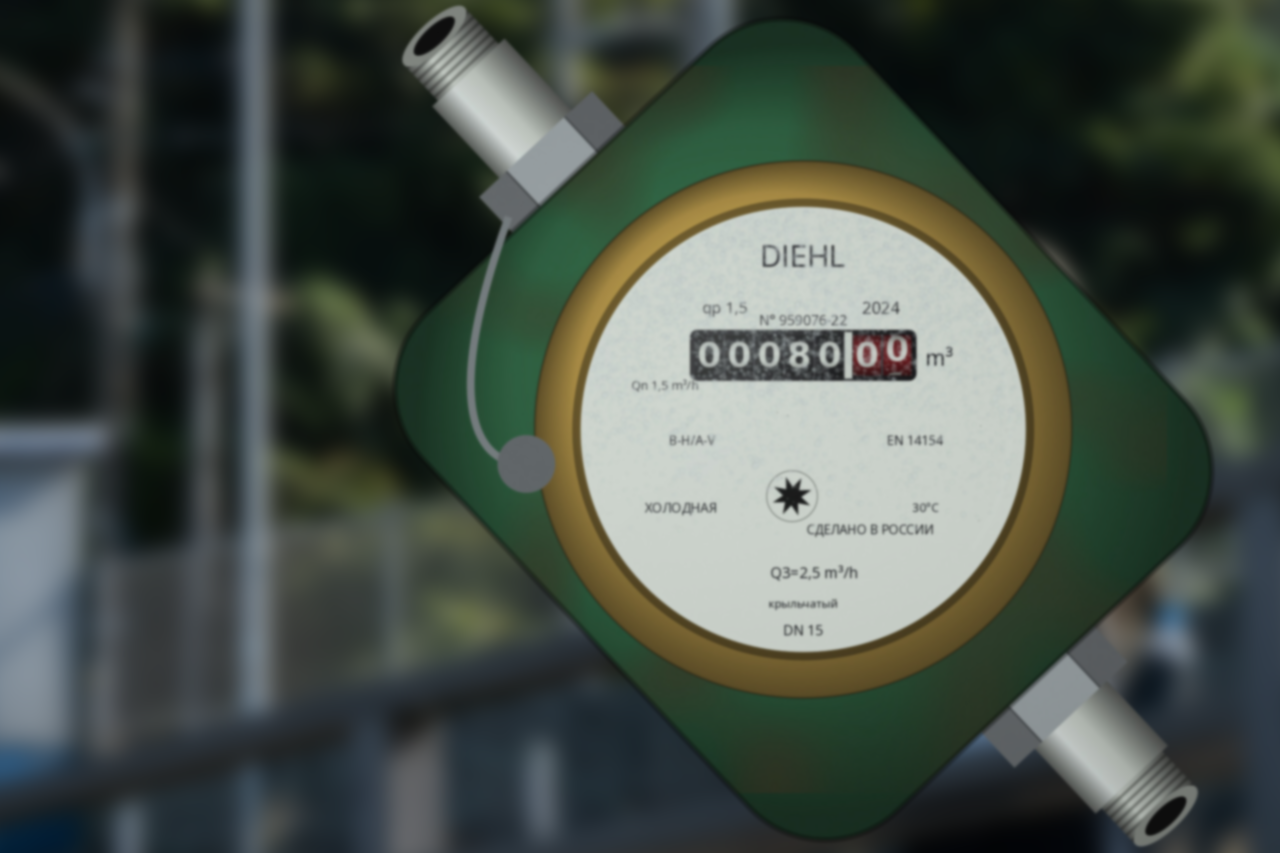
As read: value=80.00 unit=m³
